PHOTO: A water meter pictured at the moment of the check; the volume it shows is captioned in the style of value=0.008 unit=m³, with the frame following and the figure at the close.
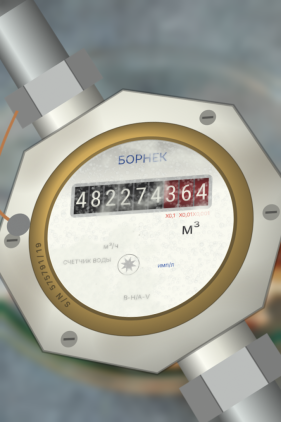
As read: value=482274.364 unit=m³
